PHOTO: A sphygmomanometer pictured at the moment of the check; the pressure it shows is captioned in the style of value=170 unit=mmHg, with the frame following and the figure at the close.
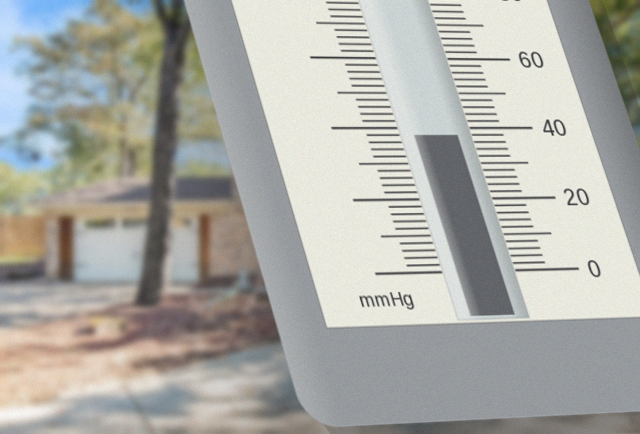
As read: value=38 unit=mmHg
